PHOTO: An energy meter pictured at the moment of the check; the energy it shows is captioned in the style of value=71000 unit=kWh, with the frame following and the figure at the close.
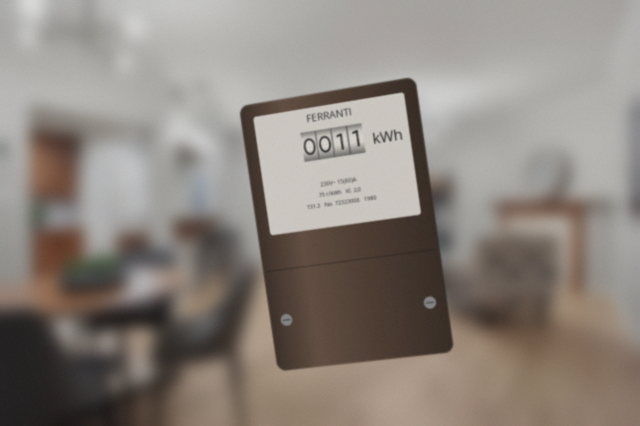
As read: value=11 unit=kWh
